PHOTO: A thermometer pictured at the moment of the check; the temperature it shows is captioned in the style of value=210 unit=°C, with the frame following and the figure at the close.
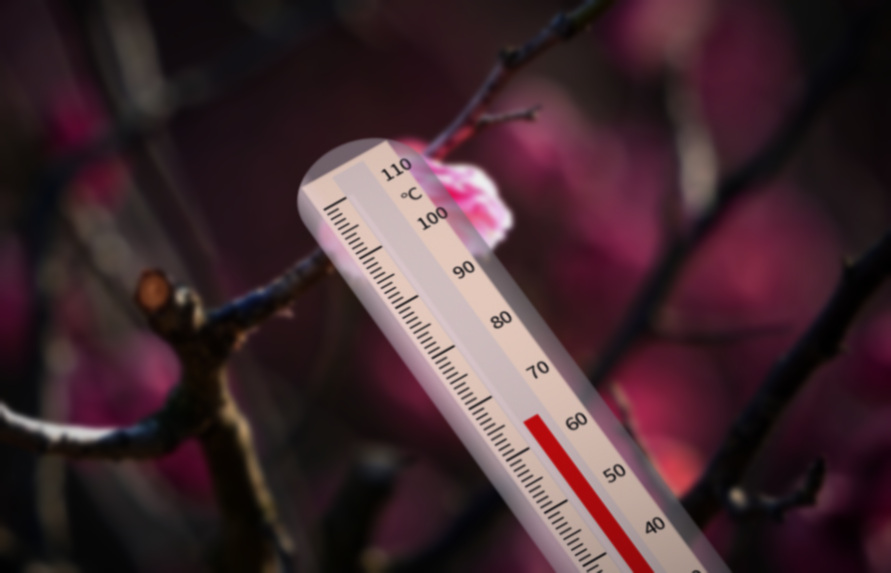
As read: value=64 unit=°C
